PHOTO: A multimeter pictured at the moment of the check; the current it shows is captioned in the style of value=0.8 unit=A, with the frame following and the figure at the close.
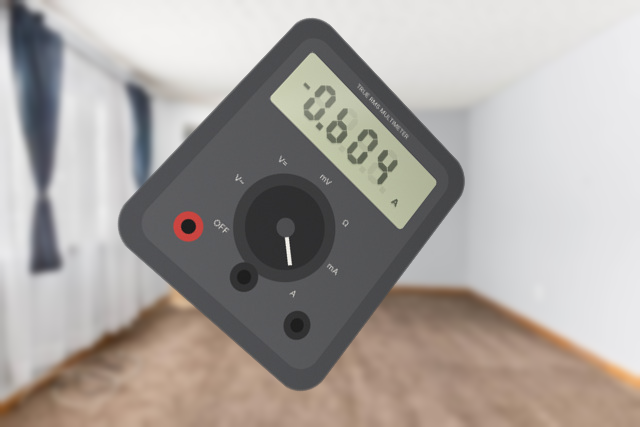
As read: value=-0.604 unit=A
